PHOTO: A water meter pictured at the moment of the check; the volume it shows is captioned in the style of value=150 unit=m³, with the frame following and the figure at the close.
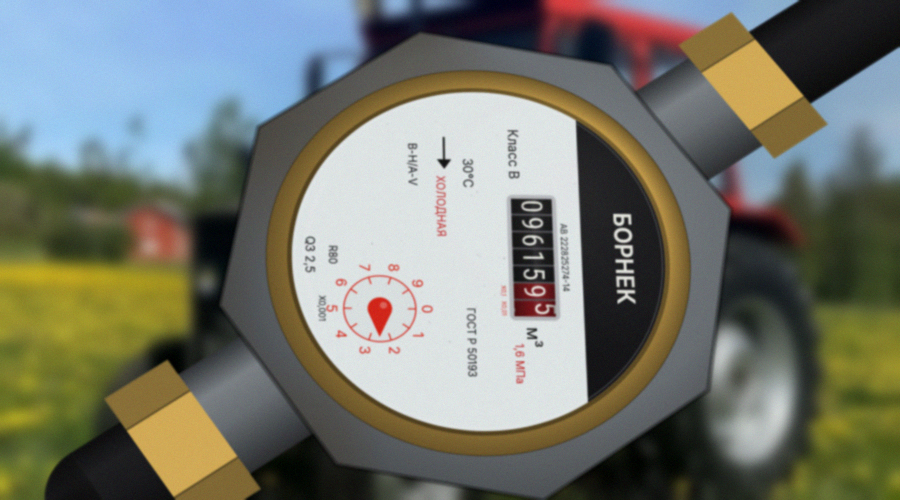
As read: value=9615.952 unit=m³
